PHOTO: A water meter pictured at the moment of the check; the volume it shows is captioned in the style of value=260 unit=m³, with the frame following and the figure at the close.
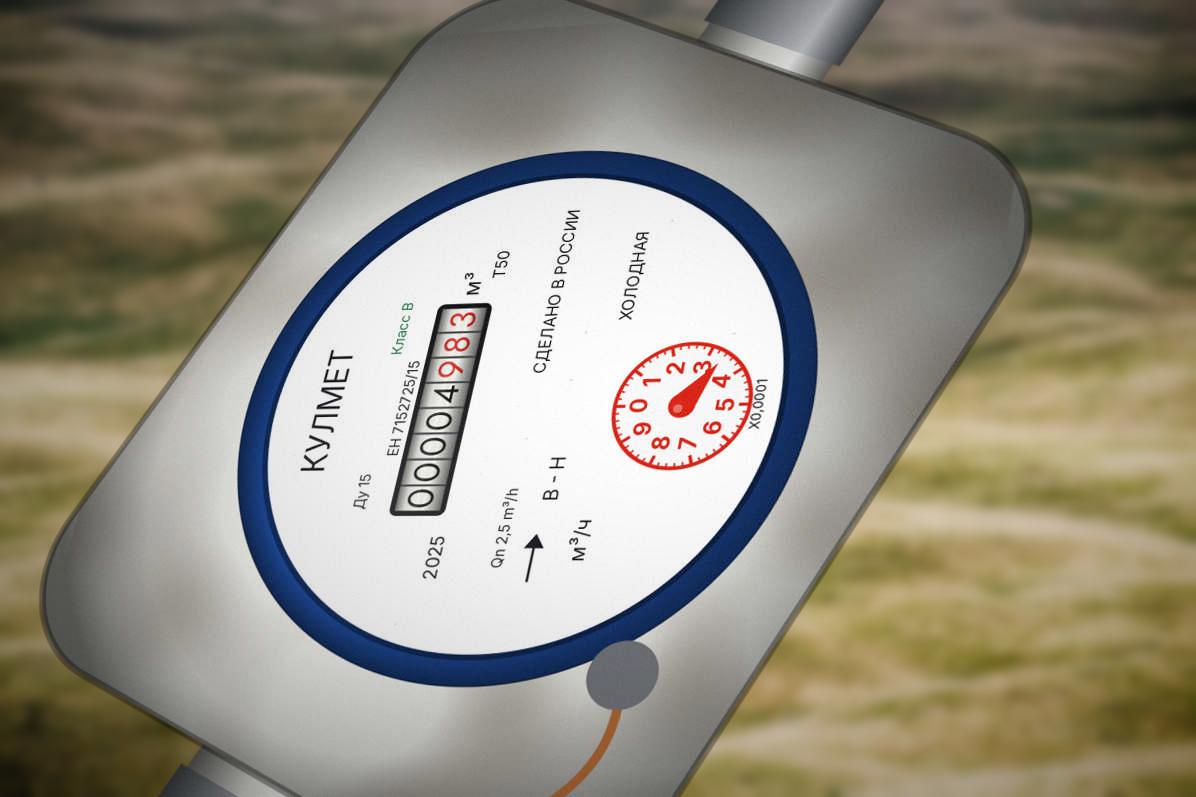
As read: value=4.9833 unit=m³
